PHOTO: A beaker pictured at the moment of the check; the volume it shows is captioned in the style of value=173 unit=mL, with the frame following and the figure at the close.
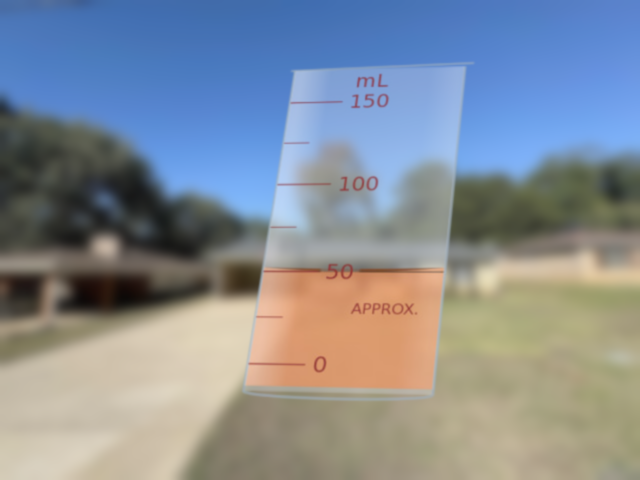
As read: value=50 unit=mL
